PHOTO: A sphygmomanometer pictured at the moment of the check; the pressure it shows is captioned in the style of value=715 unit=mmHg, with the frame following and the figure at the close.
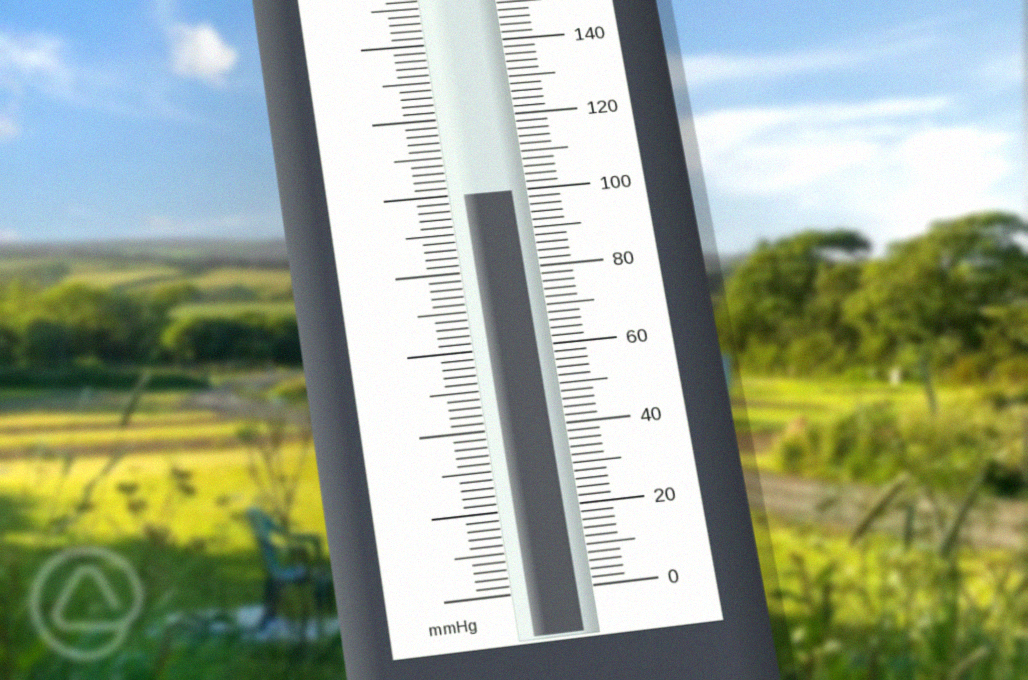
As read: value=100 unit=mmHg
